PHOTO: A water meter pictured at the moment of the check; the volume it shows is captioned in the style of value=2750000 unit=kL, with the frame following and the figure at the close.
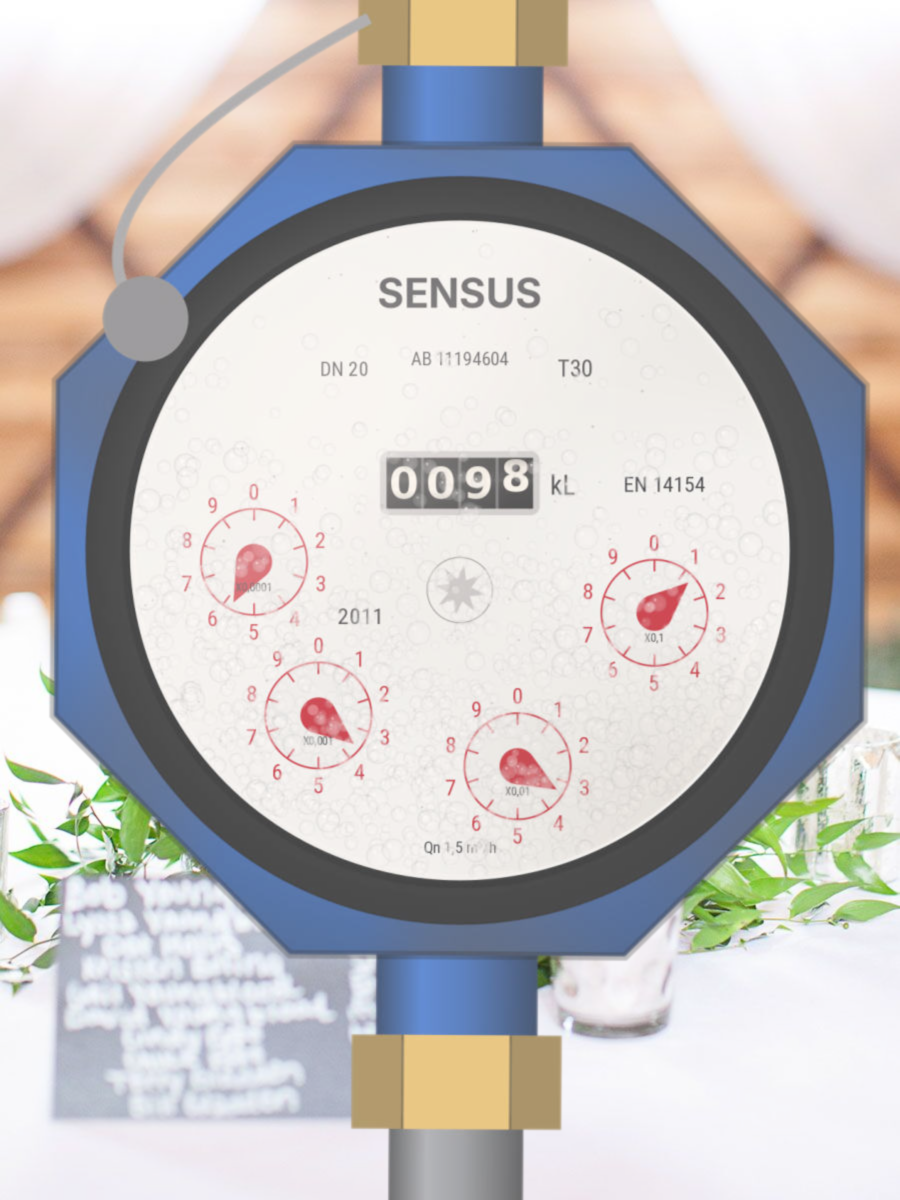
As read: value=98.1335 unit=kL
